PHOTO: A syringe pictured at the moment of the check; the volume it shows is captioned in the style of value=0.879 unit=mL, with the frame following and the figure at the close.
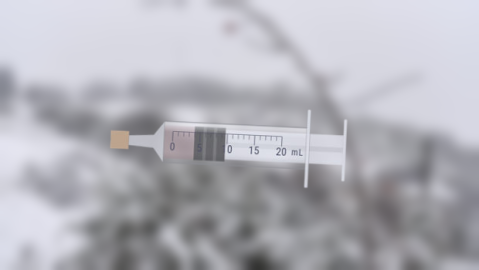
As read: value=4 unit=mL
